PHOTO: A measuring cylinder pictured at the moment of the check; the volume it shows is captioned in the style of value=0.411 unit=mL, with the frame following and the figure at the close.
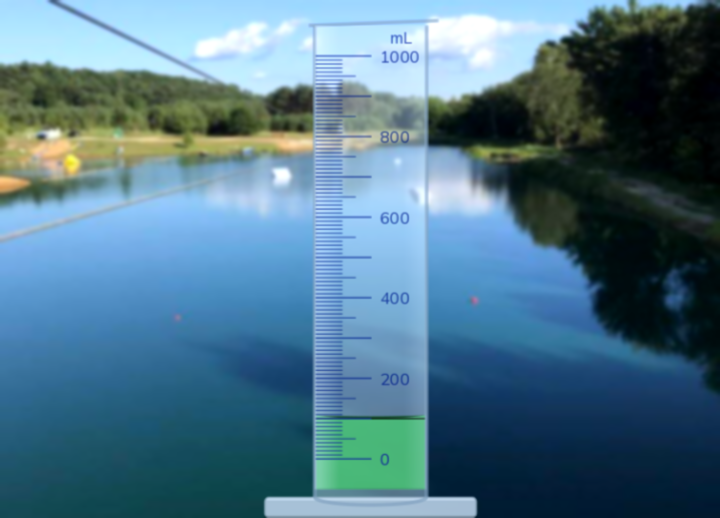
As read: value=100 unit=mL
